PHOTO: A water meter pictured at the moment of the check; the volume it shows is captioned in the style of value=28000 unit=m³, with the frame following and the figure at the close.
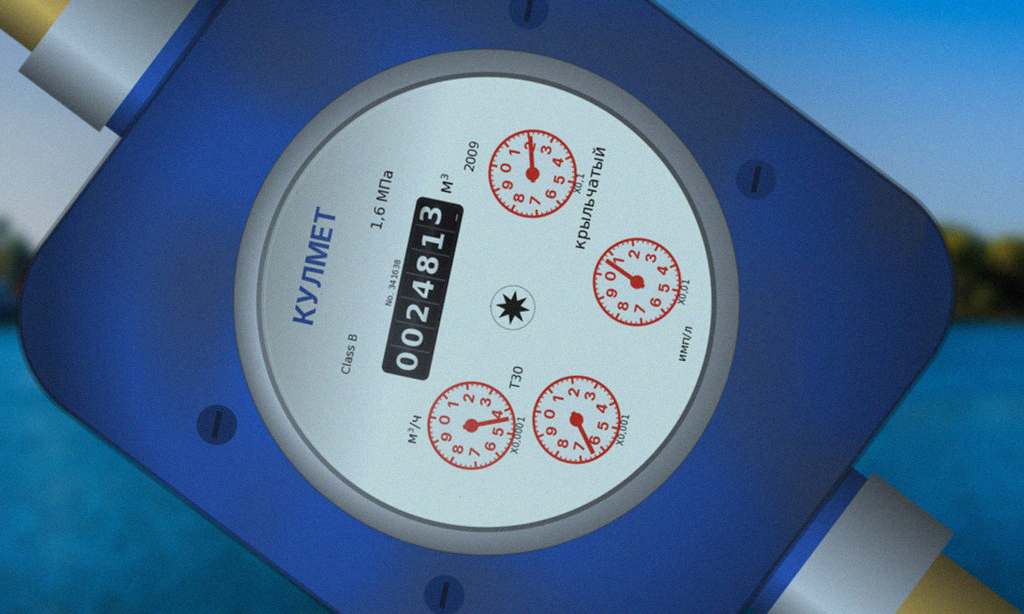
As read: value=24813.2064 unit=m³
